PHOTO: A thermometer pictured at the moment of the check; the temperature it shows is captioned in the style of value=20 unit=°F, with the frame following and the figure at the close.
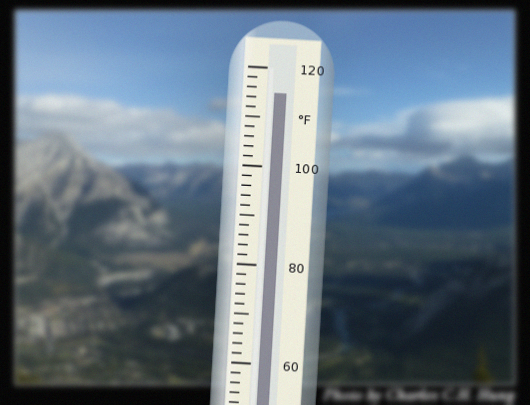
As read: value=115 unit=°F
